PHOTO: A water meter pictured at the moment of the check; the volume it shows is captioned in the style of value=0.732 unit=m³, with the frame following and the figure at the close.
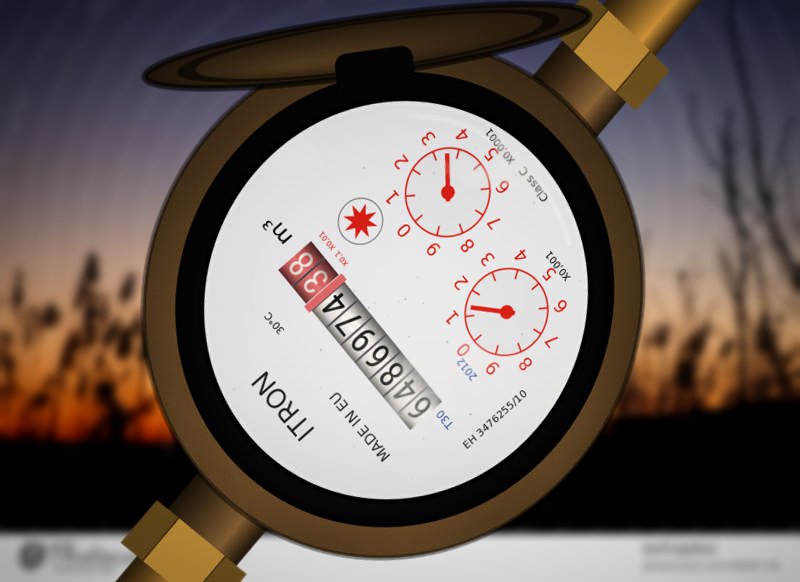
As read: value=6486974.3813 unit=m³
